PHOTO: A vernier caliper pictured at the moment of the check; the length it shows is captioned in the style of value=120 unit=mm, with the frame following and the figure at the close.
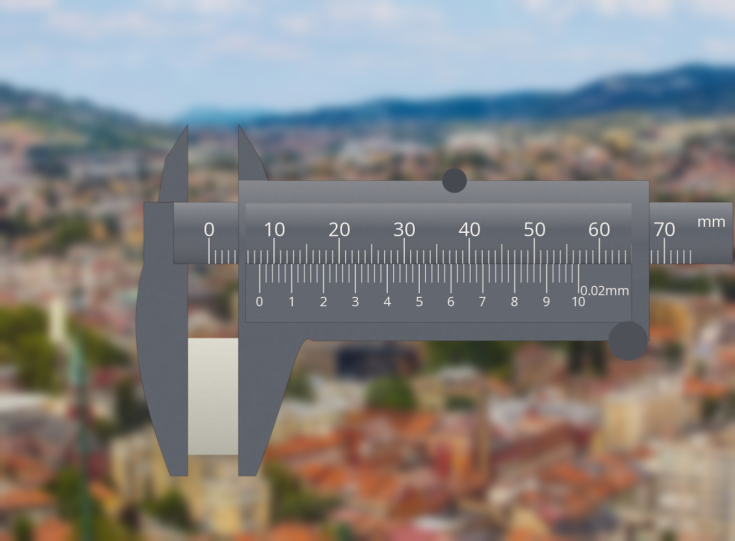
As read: value=7.8 unit=mm
